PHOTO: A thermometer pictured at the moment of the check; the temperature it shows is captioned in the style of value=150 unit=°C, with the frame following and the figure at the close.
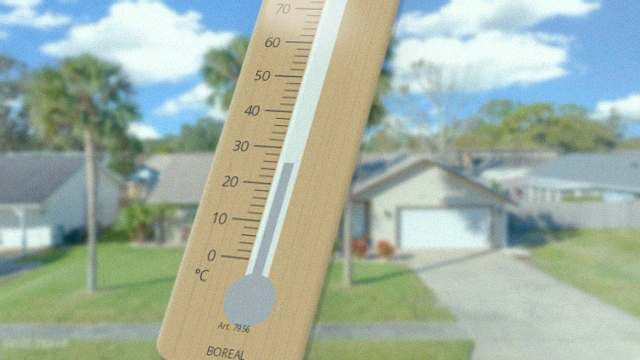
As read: value=26 unit=°C
